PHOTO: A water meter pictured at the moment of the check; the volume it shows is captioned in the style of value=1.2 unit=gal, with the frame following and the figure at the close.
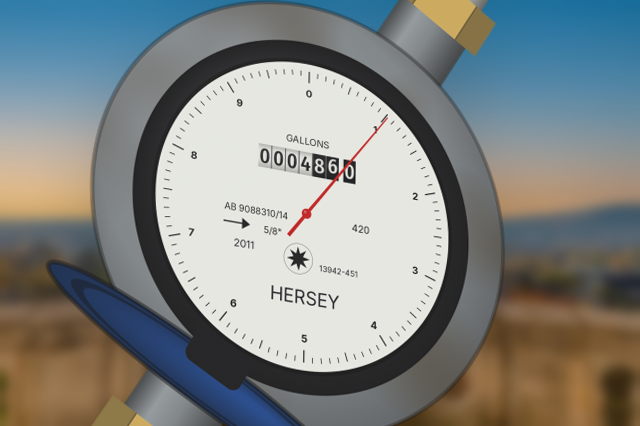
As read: value=4861.0 unit=gal
